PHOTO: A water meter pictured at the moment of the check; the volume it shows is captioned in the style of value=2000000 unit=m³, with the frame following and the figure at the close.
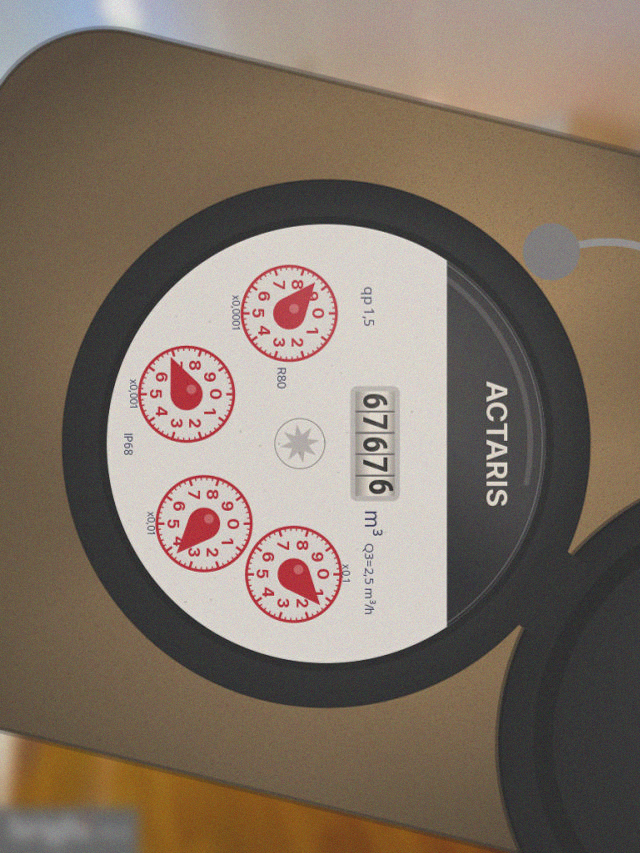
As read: value=67676.1368 unit=m³
